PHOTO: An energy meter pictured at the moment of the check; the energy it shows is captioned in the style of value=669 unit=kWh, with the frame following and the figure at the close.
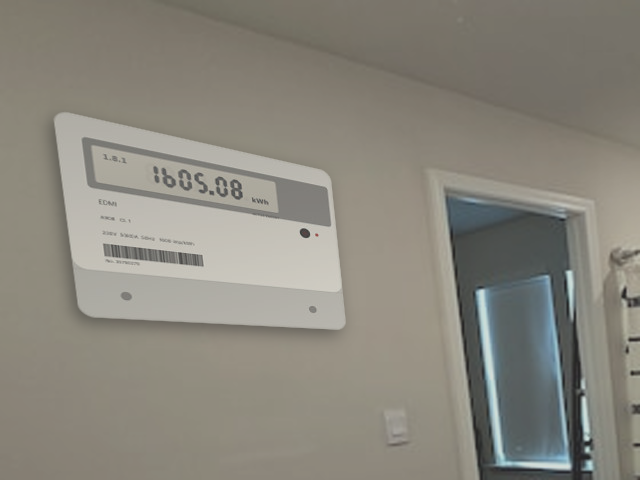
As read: value=1605.08 unit=kWh
